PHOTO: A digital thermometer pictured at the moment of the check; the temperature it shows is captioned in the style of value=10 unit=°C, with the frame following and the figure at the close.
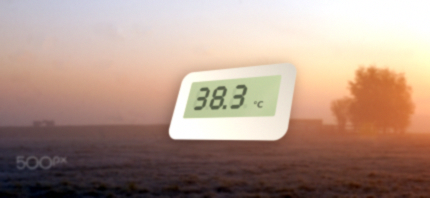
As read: value=38.3 unit=°C
